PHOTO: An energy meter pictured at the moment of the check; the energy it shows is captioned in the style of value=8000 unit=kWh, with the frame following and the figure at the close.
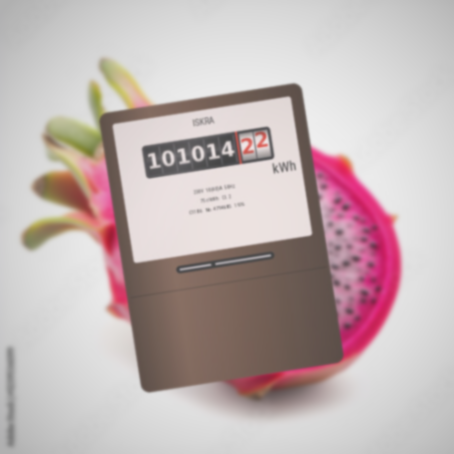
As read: value=101014.22 unit=kWh
